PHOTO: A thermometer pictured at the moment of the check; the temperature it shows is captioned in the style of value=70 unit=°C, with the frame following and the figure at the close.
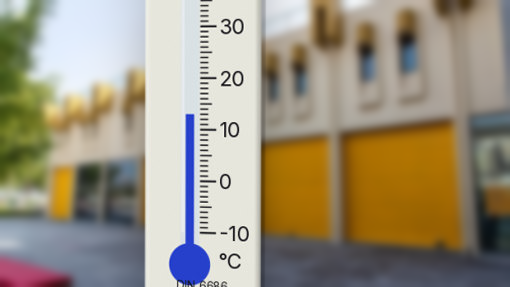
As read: value=13 unit=°C
